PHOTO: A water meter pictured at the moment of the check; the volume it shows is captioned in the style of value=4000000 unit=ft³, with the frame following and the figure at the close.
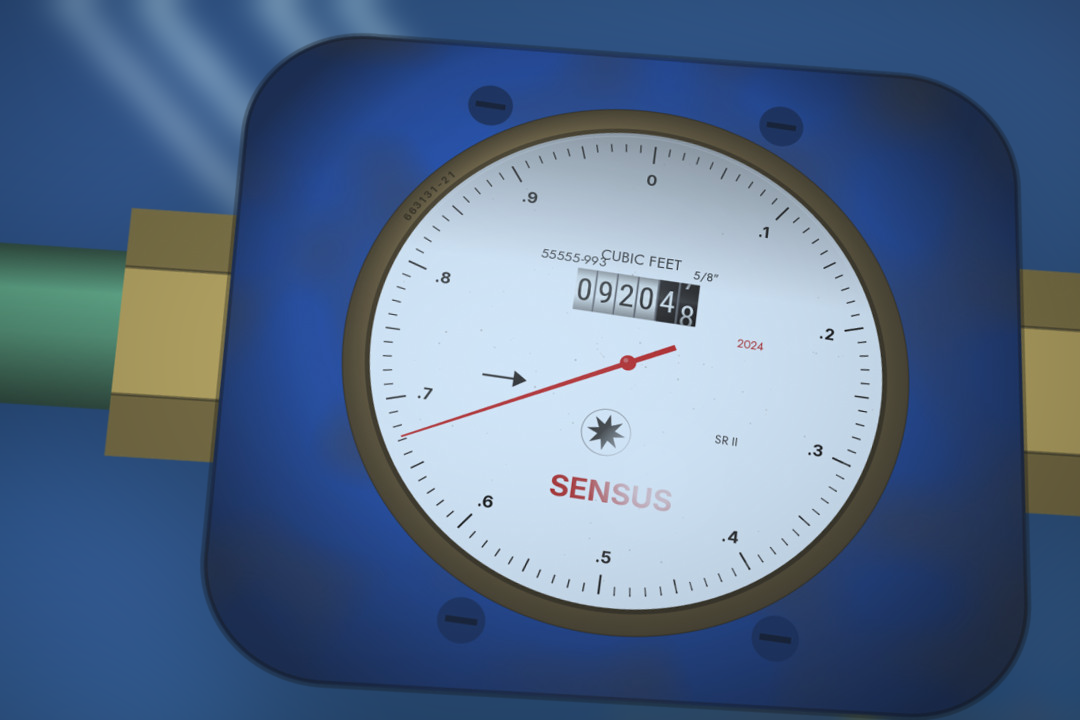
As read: value=92047.67 unit=ft³
